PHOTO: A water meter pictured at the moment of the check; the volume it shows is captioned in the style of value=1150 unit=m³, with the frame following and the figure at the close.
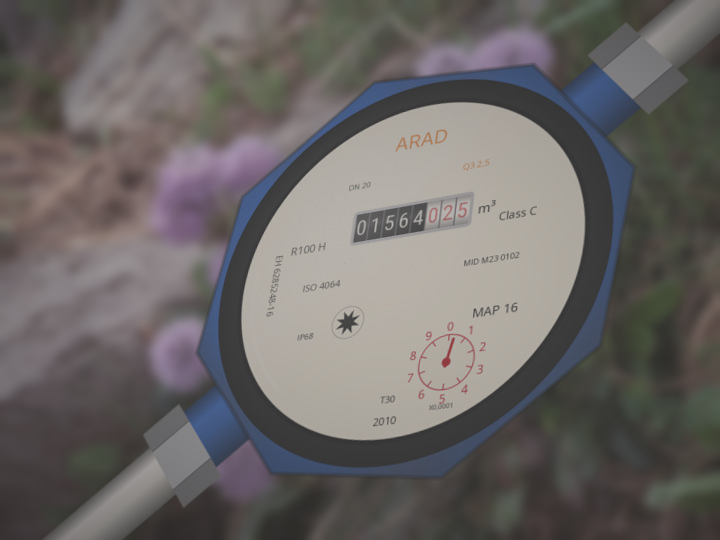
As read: value=1564.0250 unit=m³
